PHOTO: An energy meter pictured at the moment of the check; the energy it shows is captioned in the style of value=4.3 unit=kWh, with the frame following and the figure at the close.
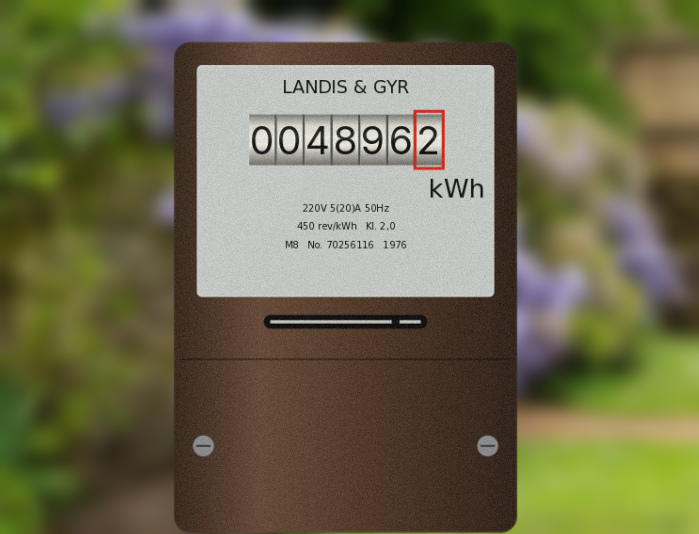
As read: value=4896.2 unit=kWh
